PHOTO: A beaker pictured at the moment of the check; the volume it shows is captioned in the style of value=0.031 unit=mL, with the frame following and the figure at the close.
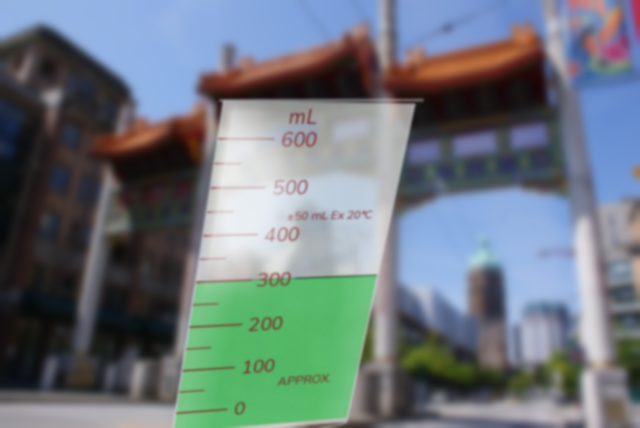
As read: value=300 unit=mL
